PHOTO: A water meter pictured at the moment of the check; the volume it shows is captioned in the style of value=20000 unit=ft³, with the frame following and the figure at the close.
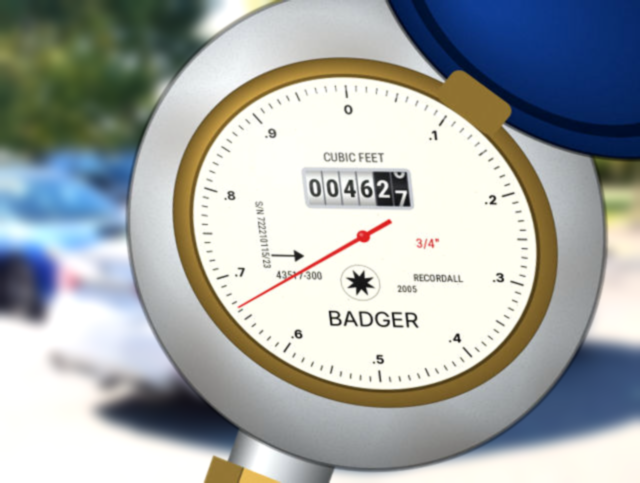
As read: value=4626.66 unit=ft³
